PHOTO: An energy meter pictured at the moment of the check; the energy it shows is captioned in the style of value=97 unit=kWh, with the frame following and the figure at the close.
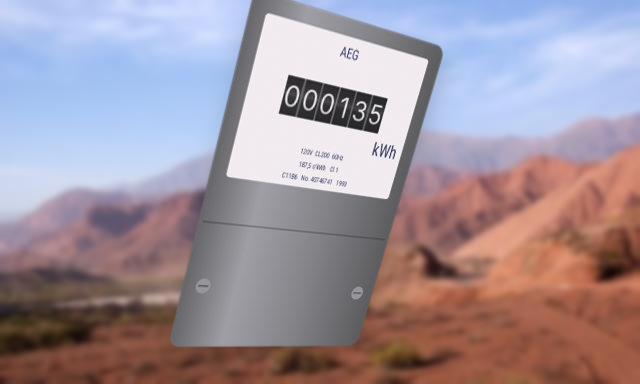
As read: value=135 unit=kWh
